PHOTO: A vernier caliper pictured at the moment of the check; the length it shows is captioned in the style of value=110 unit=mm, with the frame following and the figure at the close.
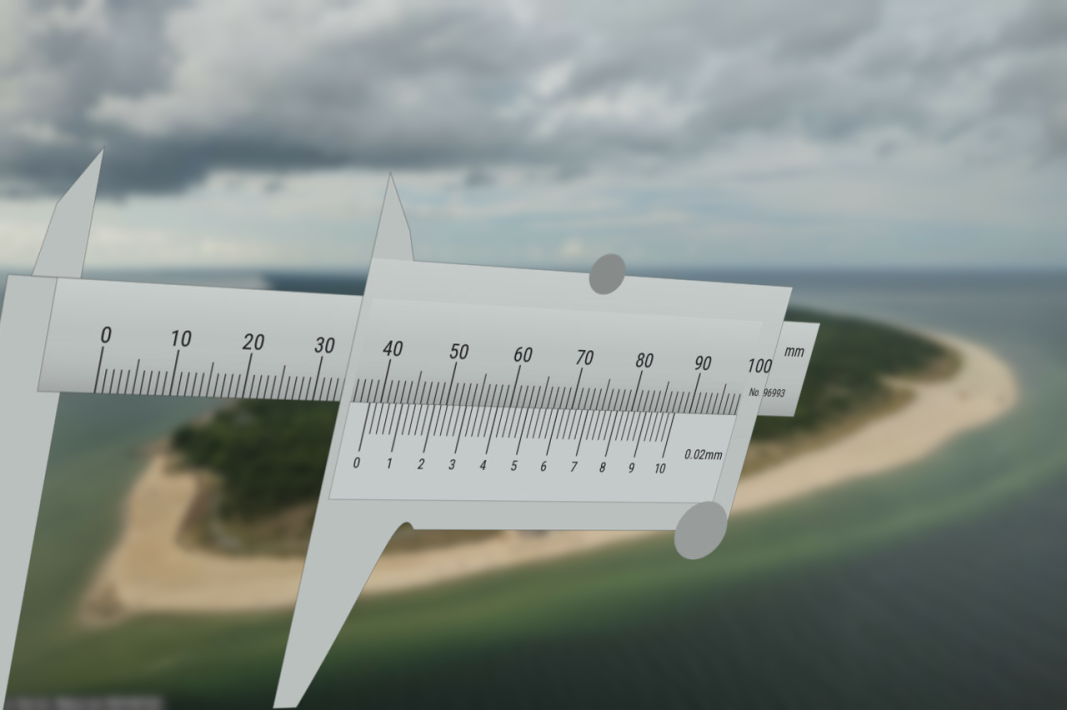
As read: value=38.4 unit=mm
